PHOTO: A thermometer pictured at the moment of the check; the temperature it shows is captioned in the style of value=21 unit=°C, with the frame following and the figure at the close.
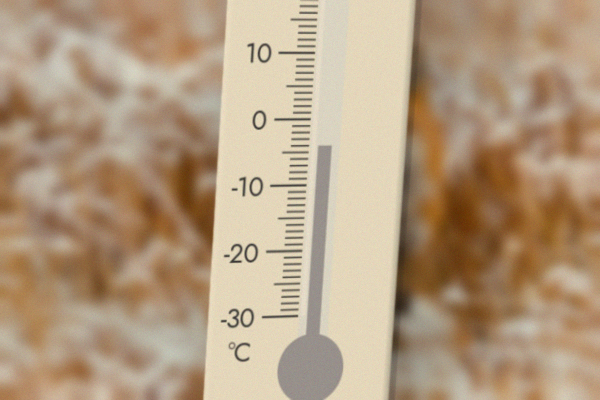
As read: value=-4 unit=°C
